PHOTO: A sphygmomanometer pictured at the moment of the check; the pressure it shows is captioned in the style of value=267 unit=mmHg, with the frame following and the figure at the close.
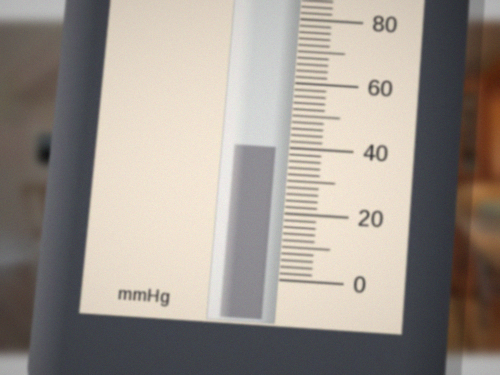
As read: value=40 unit=mmHg
